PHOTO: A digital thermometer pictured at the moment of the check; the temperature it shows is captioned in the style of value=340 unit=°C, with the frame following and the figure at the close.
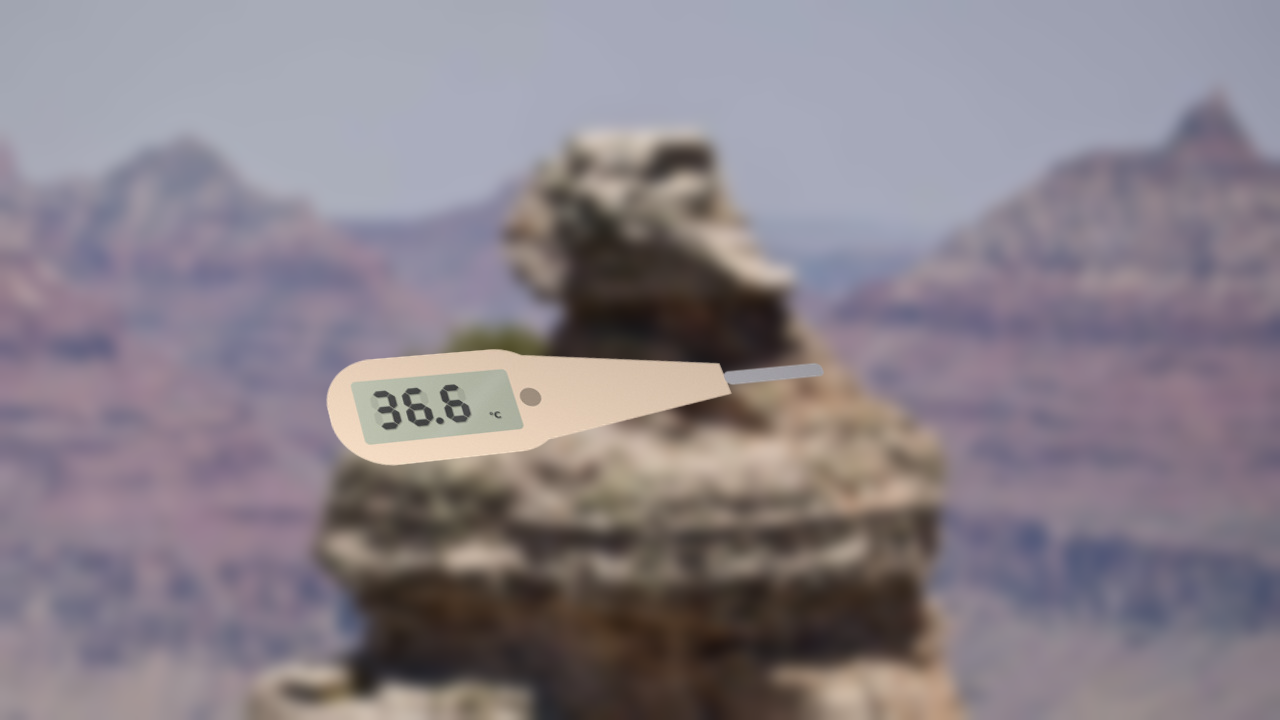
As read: value=36.6 unit=°C
